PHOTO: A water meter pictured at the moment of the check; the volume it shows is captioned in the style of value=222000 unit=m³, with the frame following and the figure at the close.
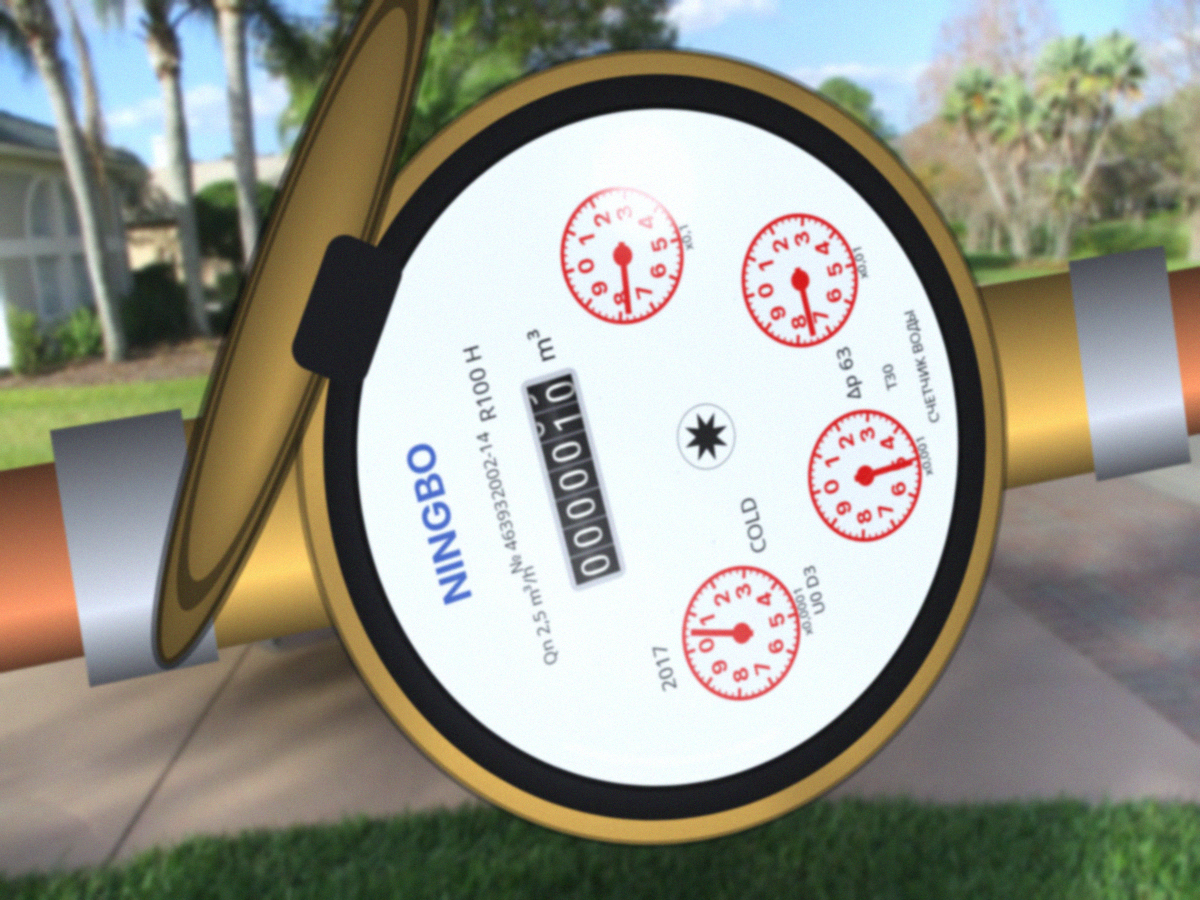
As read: value=9.7750 unit=m³
